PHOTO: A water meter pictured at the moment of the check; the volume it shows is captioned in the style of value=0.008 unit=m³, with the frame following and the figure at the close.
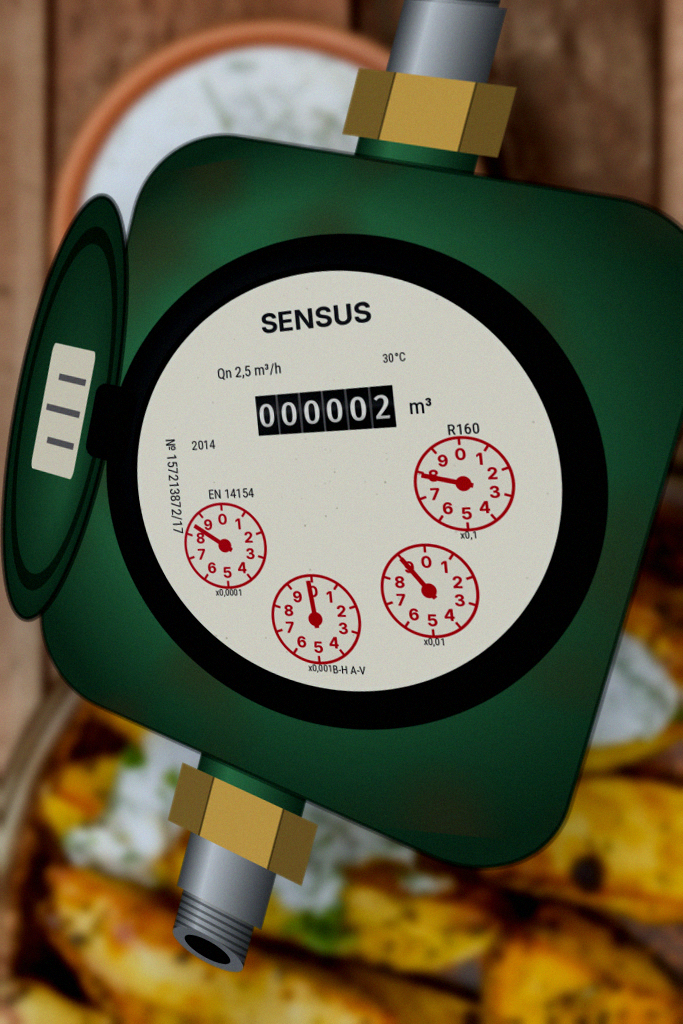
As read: value=2.7898 unit=m³
